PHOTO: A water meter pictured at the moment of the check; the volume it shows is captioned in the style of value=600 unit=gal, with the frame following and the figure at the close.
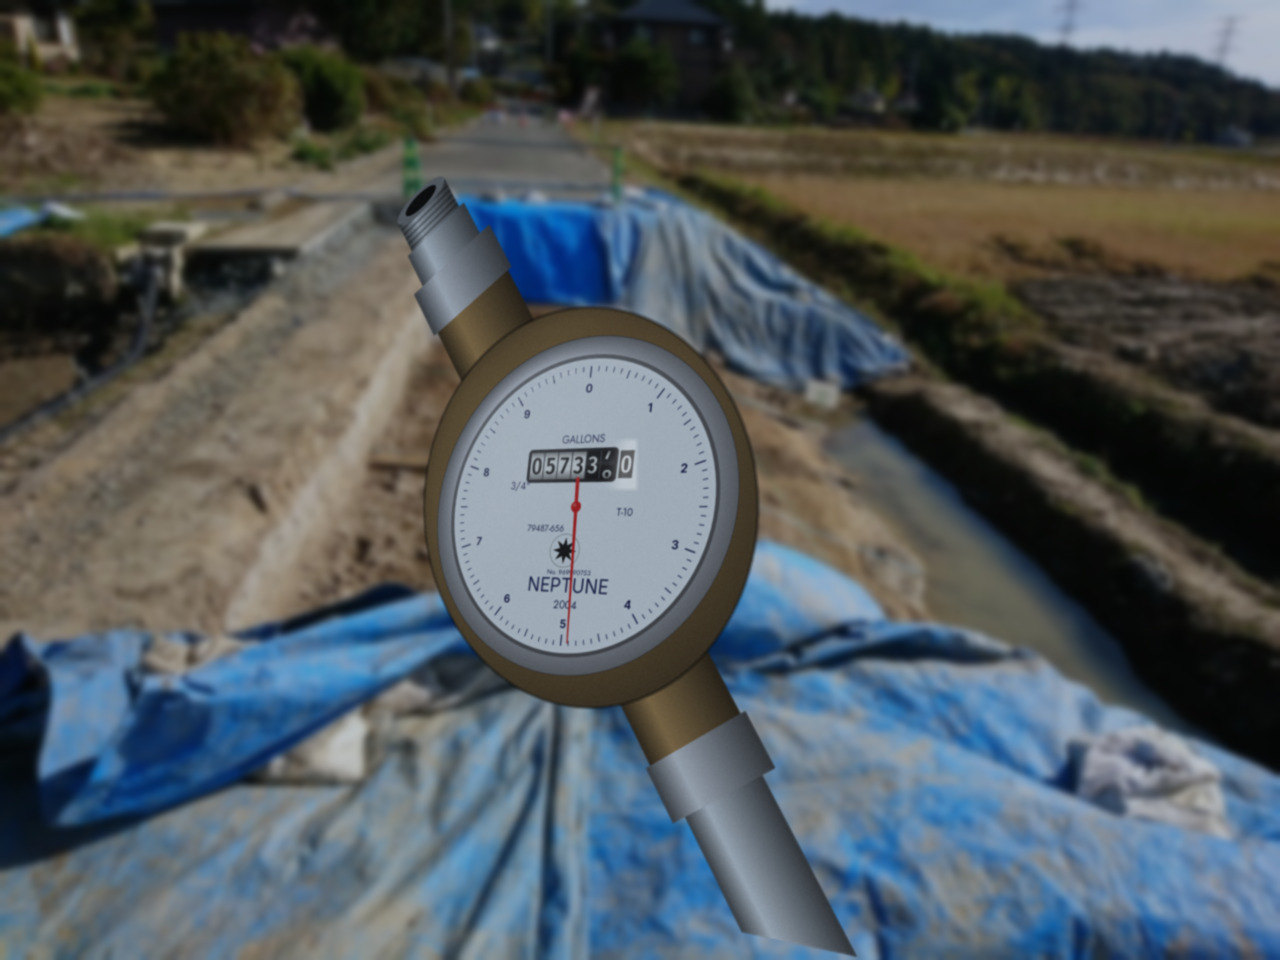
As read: value=573374.9 unit=gal
